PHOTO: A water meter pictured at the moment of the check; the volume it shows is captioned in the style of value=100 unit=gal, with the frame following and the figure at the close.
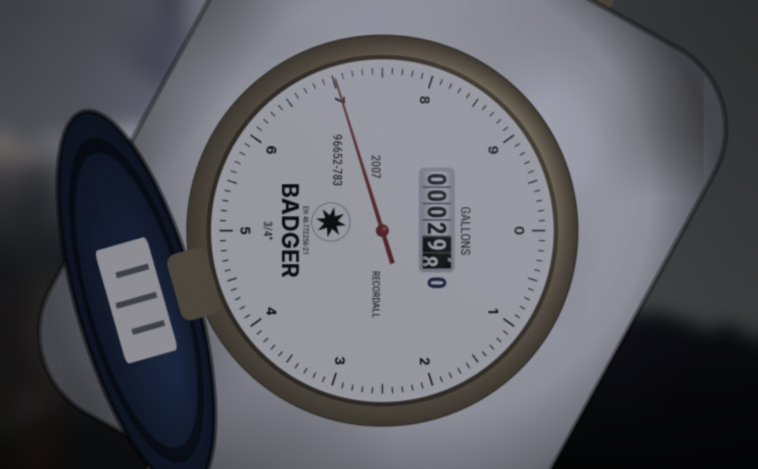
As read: value=2977.0 unit=gal
